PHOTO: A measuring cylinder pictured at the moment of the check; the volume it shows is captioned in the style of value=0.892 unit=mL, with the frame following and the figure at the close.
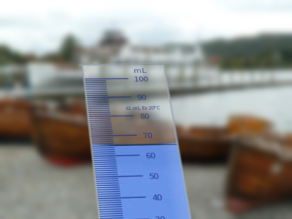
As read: value=65 unit=mL
